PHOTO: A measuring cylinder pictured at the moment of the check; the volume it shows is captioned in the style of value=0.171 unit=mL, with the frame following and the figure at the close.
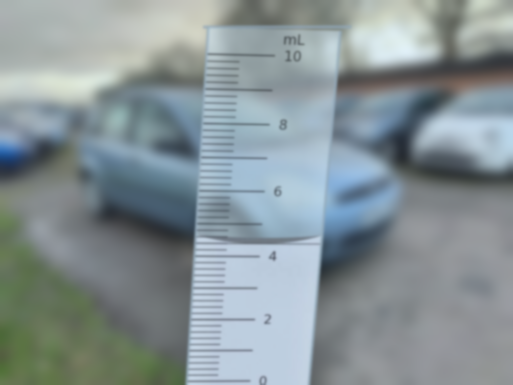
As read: value=4.4 unit=mL
